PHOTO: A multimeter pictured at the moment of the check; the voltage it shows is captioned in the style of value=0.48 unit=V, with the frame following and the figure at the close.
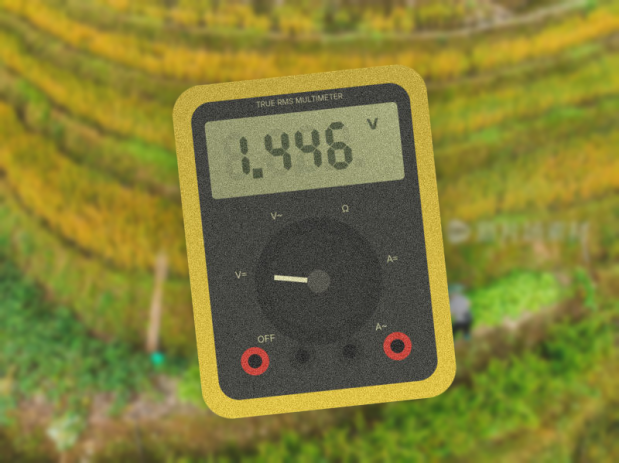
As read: value=1.446 unit=V
